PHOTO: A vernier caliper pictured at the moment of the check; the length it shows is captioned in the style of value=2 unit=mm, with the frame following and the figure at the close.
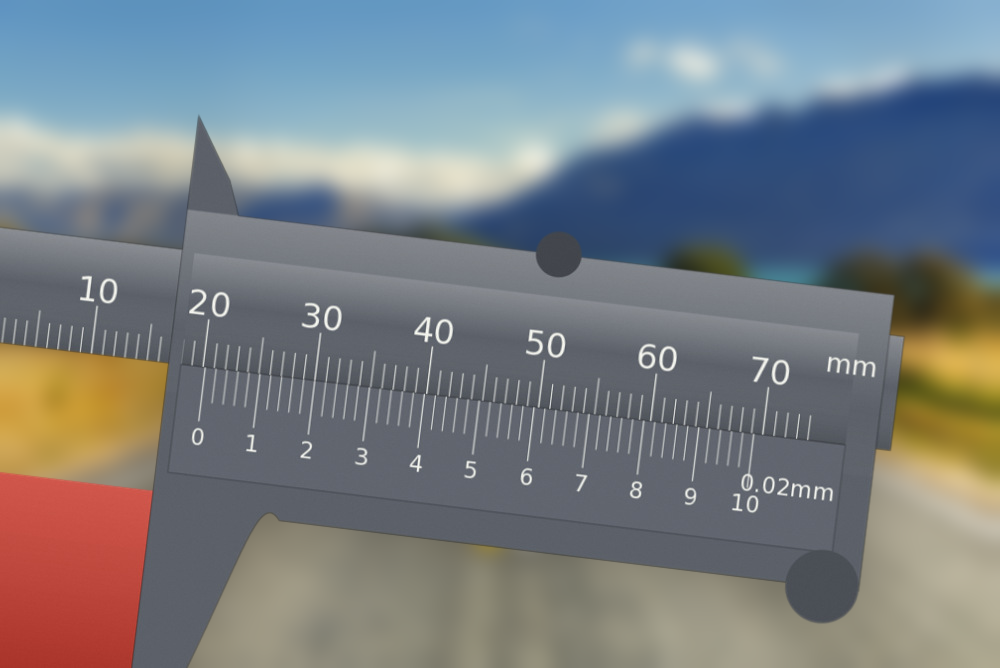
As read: value=20.2 unit=mm
